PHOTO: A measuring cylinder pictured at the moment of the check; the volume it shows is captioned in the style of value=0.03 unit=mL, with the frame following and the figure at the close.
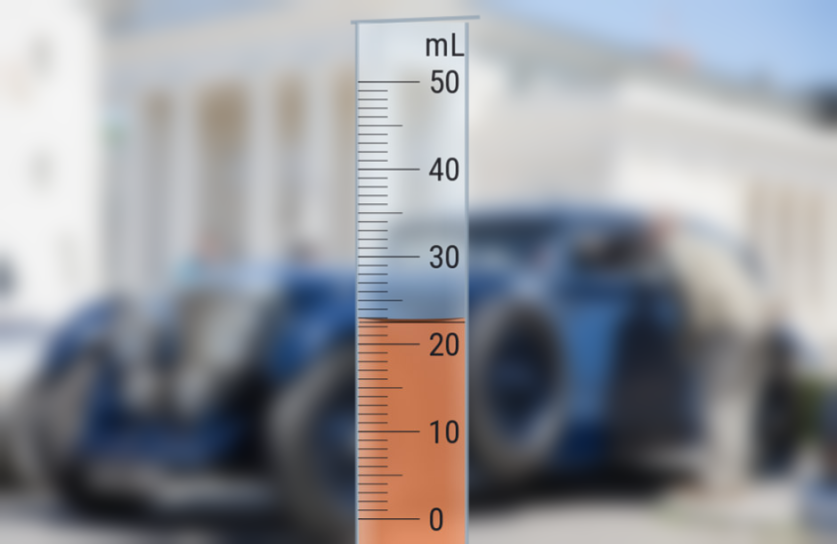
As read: value=22.5 unit=mL
